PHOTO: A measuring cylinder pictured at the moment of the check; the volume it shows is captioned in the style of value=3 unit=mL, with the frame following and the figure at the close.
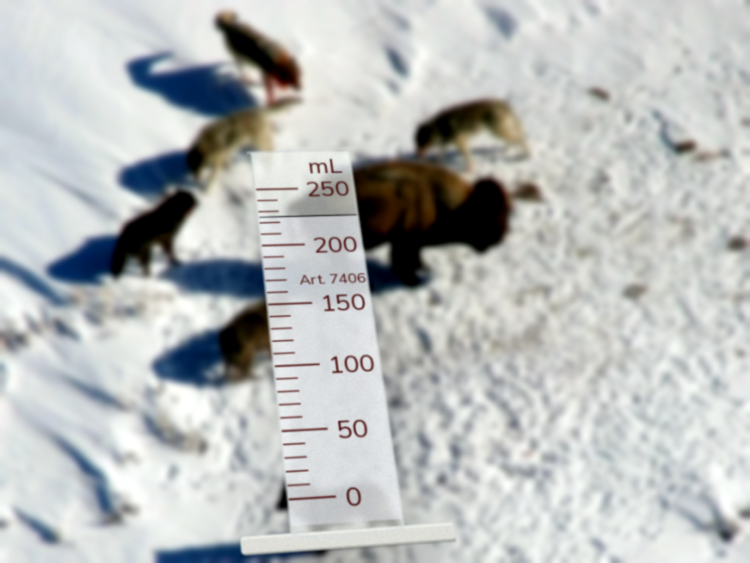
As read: value=225 unit=mL
